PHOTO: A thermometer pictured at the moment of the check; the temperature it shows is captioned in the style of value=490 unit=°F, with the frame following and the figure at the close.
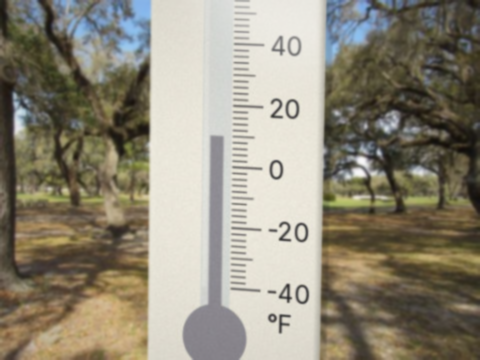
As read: value=10 unit=°F
